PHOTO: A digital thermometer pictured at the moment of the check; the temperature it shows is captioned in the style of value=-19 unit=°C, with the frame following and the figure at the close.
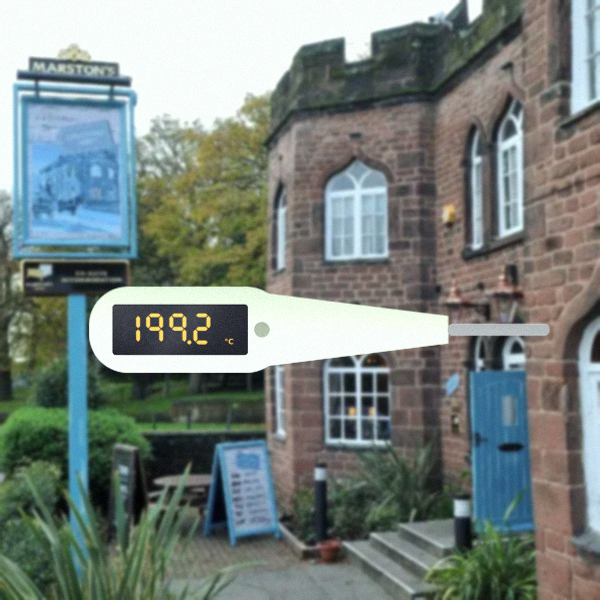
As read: value=199.2 unit=°C
